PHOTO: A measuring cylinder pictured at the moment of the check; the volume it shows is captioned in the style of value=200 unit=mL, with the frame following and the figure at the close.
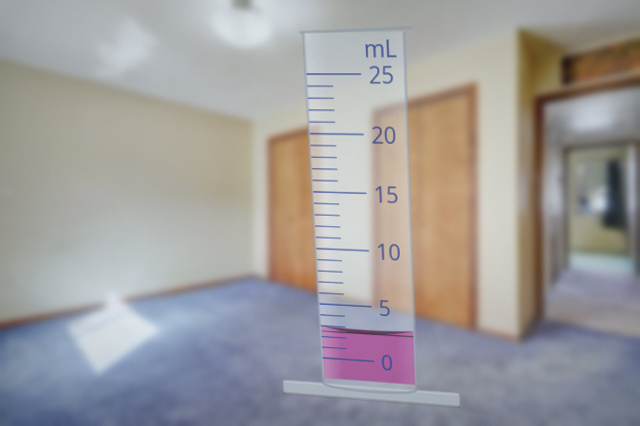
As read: value=2.5 unit=mL
